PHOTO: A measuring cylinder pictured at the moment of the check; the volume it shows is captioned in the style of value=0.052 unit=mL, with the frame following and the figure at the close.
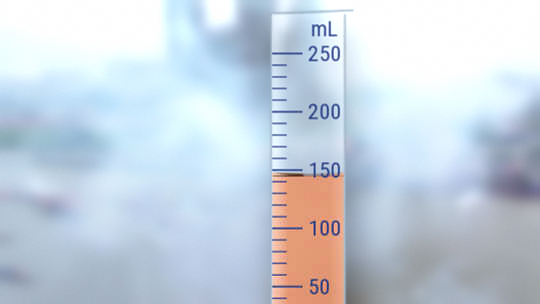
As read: value=145 unit=mL
